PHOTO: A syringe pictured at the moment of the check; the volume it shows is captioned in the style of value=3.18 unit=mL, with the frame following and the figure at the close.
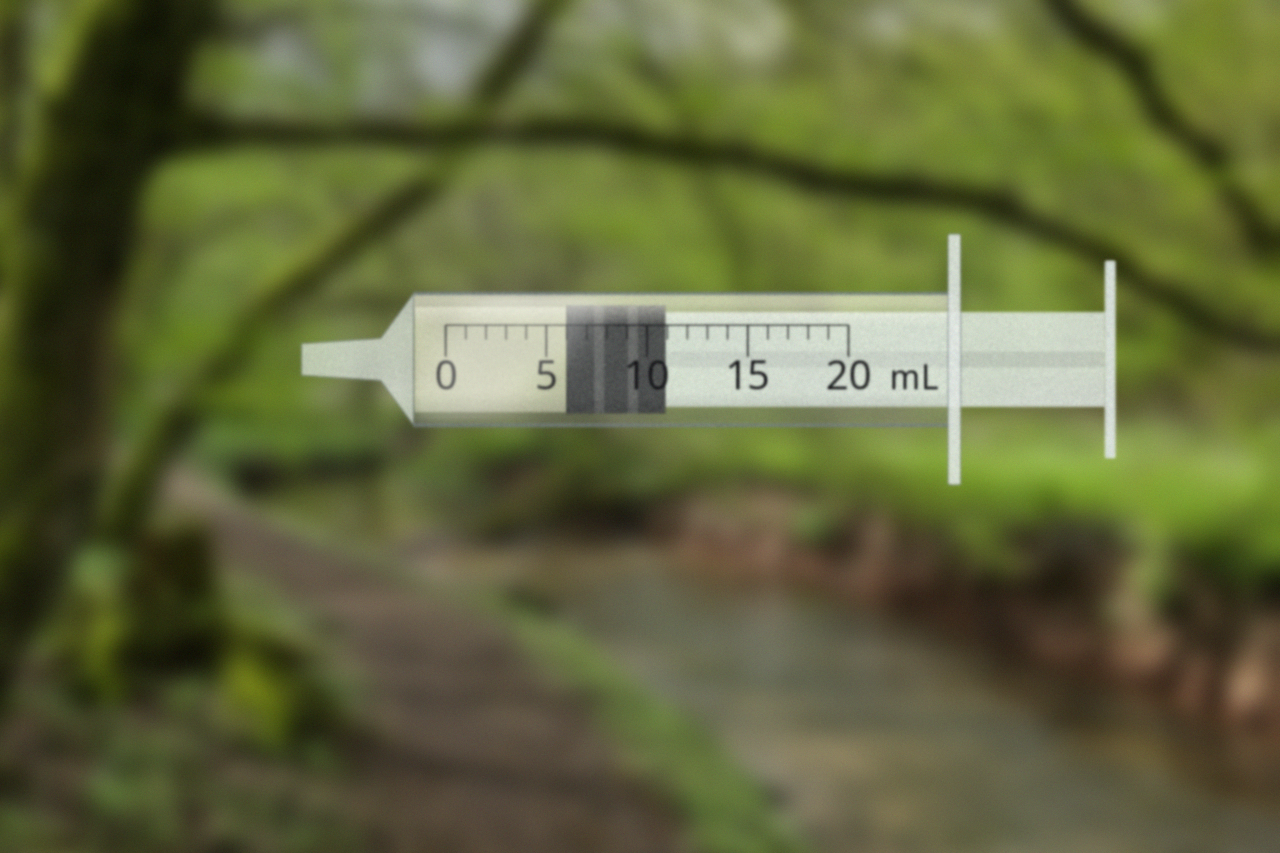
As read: value=6 unit=mL
